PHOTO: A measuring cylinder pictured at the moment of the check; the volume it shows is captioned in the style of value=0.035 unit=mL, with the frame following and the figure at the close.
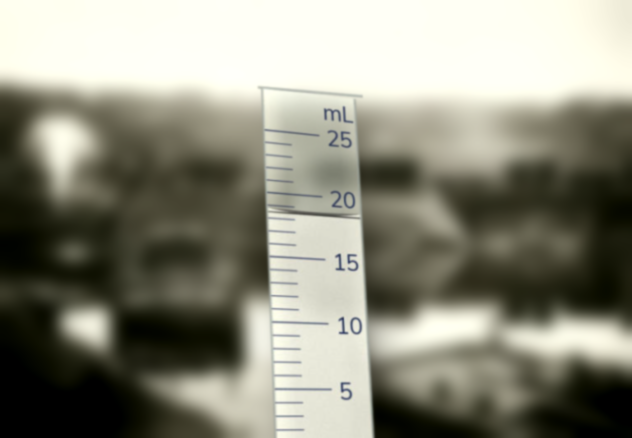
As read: value=18.5 unit=mL
